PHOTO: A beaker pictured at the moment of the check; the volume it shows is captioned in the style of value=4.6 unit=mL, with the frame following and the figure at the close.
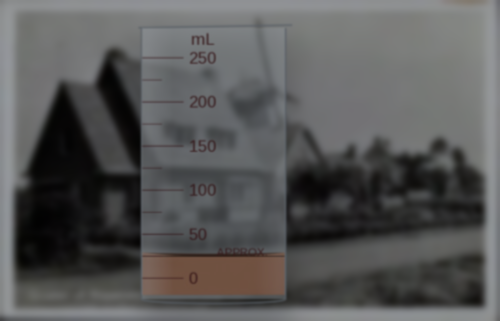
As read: value=25 unit=mL
